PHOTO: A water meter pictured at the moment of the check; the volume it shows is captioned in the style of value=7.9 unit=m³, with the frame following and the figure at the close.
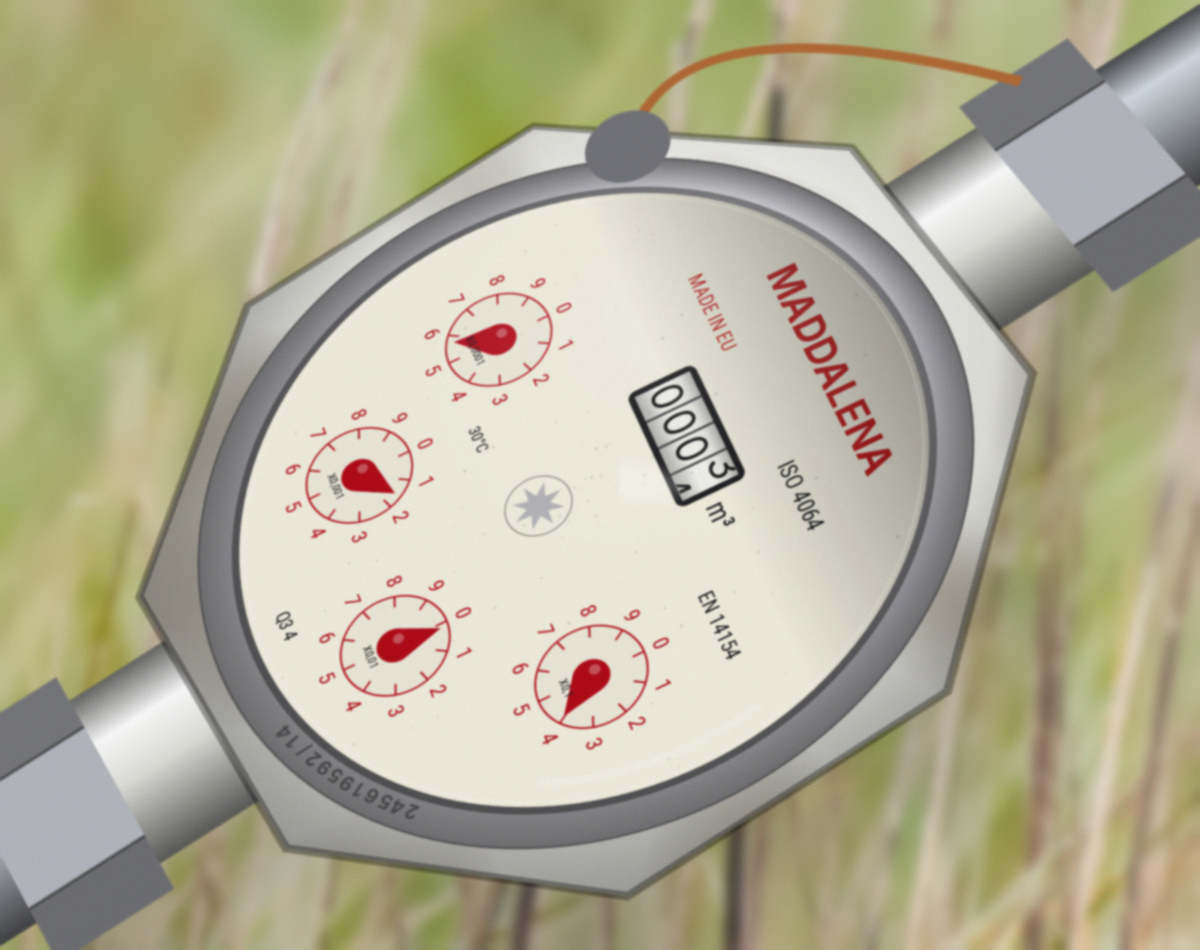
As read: value=3.4015 unit=m³
